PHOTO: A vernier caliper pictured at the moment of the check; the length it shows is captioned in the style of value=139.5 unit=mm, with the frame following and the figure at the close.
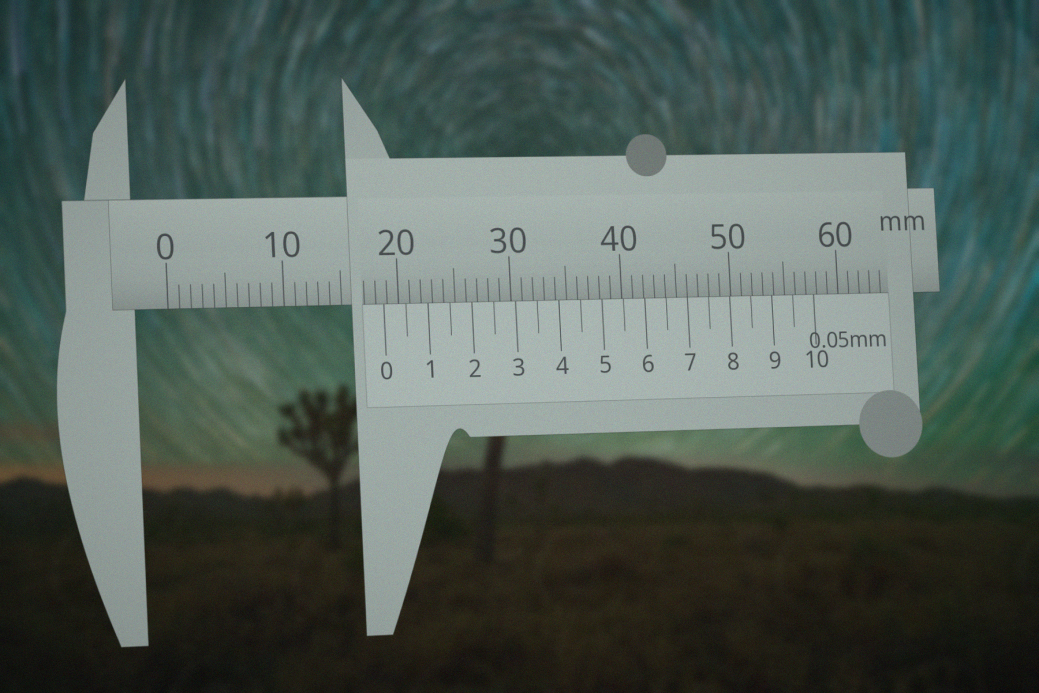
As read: value=18.7 unit=mm
